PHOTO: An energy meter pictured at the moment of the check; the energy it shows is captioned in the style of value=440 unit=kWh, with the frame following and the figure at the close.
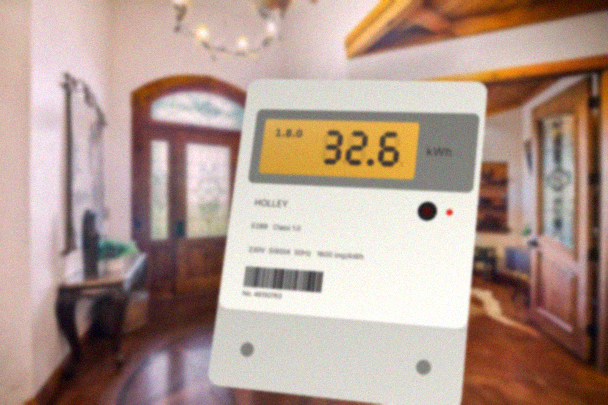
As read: value=32.6 unit=kWh
